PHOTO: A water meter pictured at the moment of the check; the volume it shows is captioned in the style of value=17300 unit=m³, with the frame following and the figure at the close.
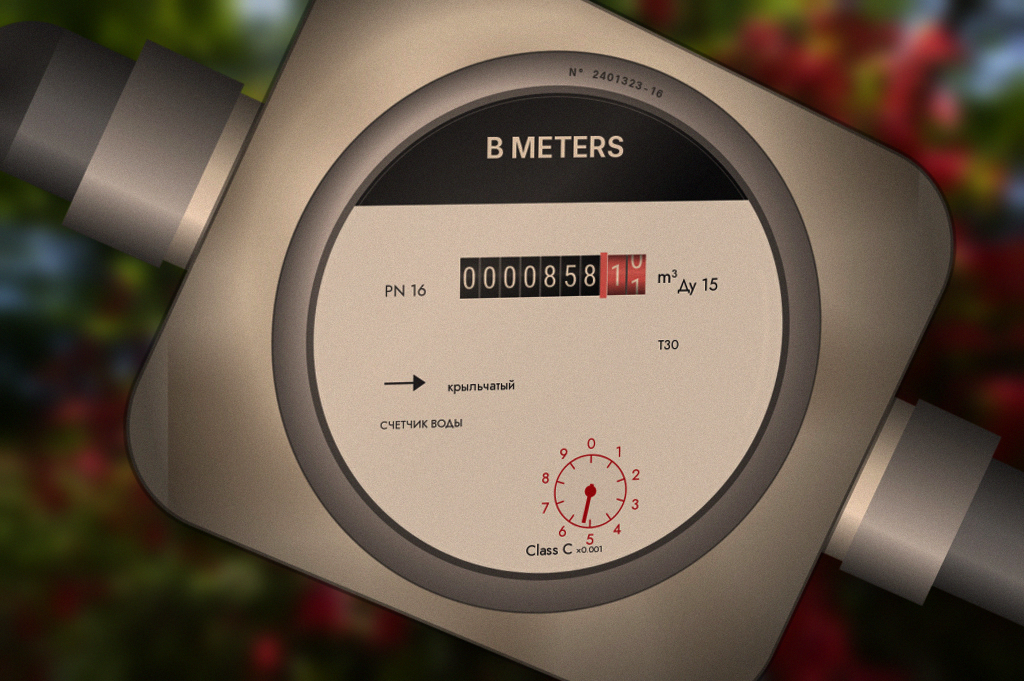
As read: value=858.105 unit=m³
